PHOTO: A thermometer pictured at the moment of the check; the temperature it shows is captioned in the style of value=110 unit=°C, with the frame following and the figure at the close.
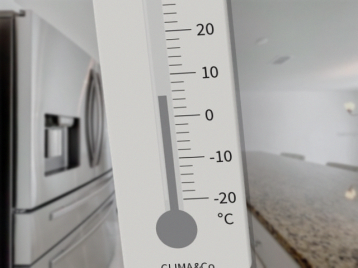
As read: value=5 unit=°C
